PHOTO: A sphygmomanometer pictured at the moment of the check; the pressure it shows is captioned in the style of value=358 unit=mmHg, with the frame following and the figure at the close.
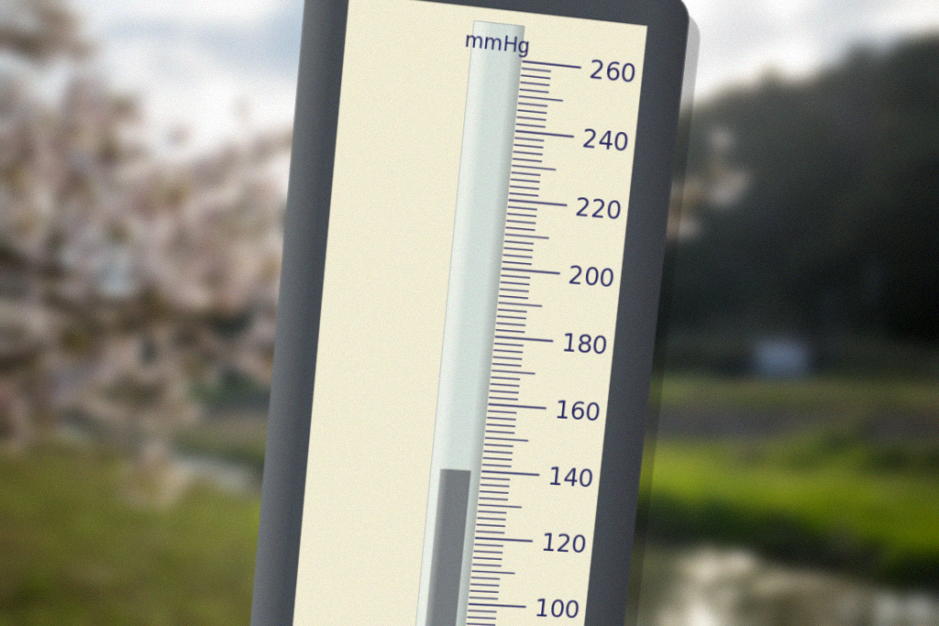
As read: value=140 unit=mmHg
